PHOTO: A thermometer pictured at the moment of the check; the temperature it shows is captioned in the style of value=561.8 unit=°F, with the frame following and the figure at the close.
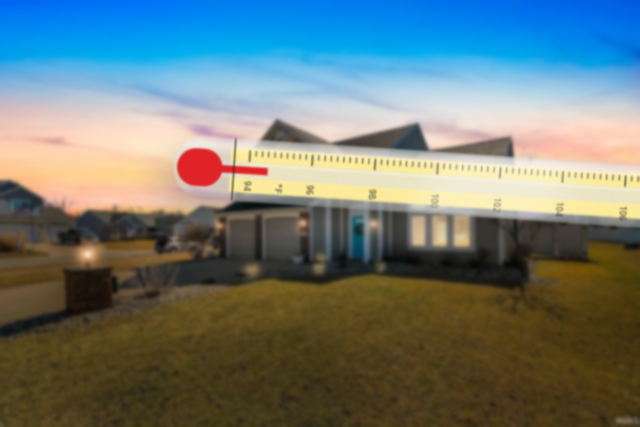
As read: value=94.6 unit=°F
